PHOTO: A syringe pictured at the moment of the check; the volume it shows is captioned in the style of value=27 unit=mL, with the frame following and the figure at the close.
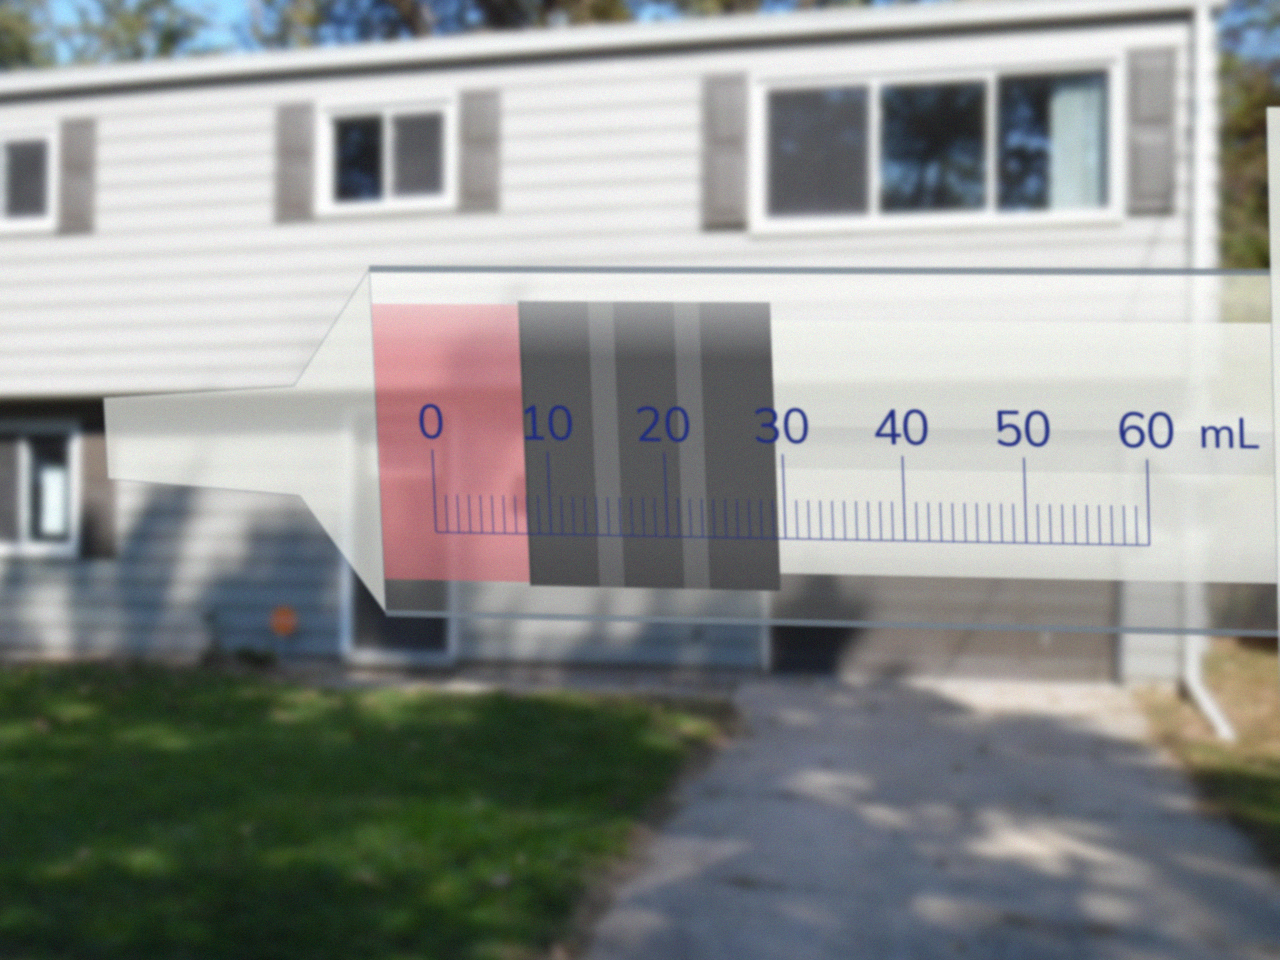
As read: value=8 unit=mL
